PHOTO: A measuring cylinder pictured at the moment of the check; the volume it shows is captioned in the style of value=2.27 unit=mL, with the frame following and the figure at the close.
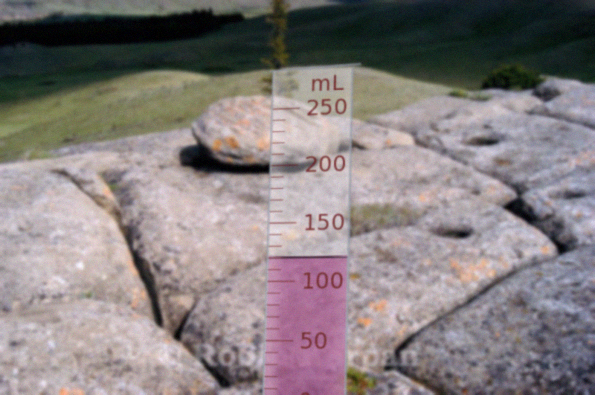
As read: value=120 unit=mL
